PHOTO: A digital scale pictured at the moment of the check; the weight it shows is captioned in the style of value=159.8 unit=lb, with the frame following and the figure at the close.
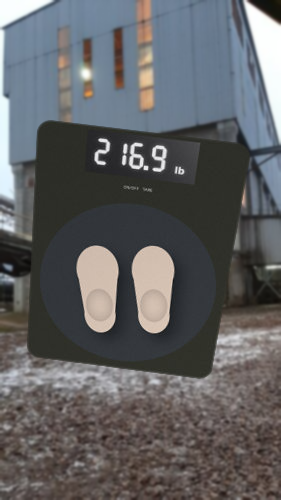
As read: value=216.9 unit=lb
